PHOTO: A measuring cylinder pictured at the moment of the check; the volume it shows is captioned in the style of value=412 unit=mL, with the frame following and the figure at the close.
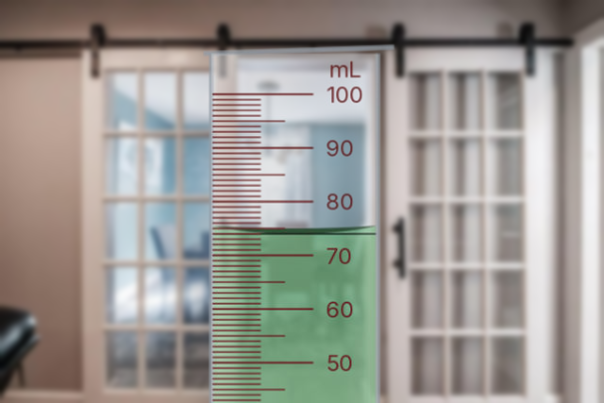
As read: value=74 unit=mL
